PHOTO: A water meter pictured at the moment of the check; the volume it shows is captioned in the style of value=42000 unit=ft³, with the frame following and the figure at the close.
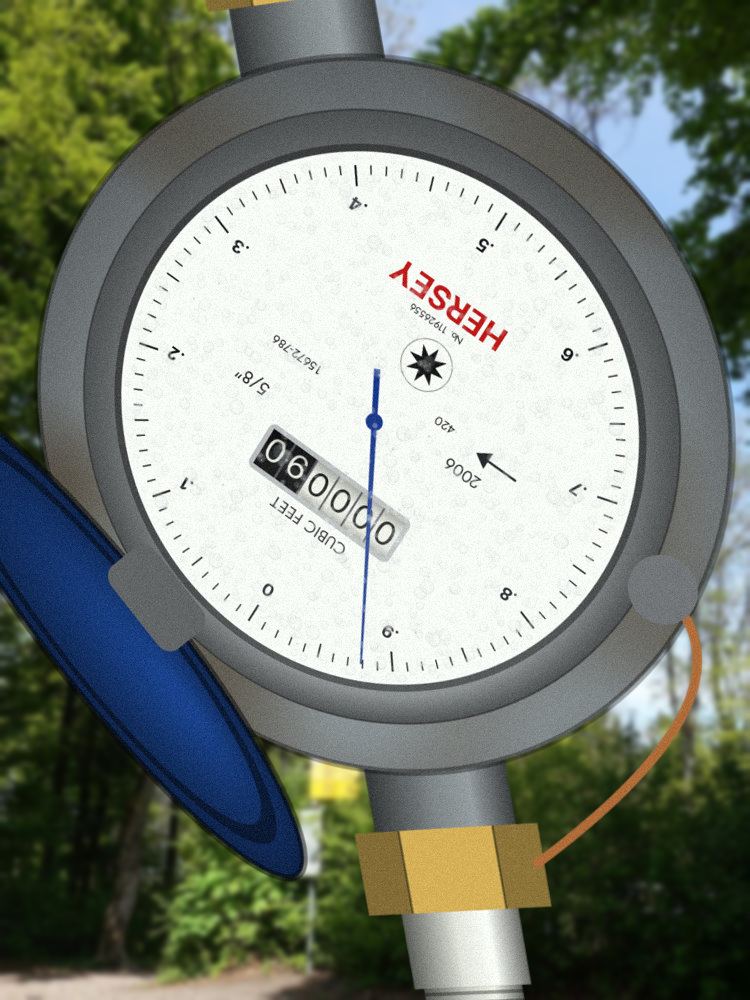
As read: value=89.92 unit=ft³
